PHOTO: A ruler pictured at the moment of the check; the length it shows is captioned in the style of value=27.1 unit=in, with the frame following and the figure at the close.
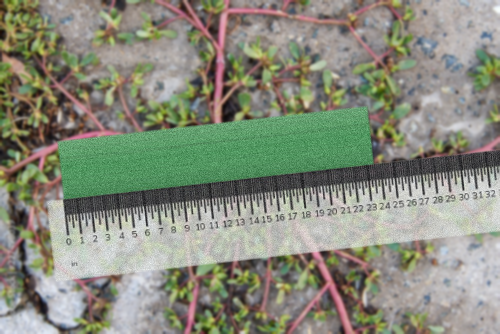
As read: value=23.5 unit=in
